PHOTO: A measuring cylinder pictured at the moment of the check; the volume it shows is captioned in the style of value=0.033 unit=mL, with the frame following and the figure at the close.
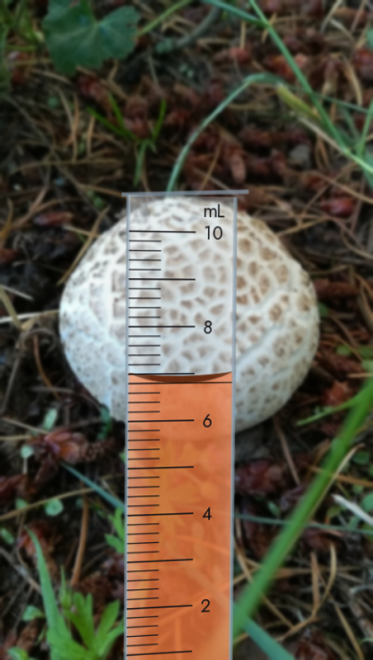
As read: value=6.8 unit=mL
